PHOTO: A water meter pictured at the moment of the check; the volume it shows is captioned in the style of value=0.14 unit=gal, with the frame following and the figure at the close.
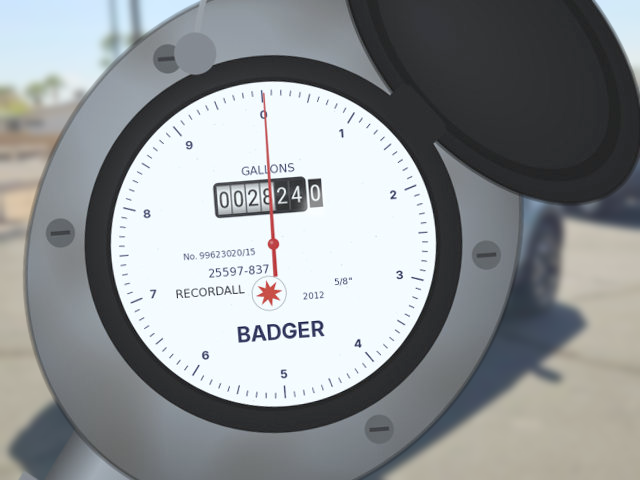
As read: value=28240.0 unit=gal
